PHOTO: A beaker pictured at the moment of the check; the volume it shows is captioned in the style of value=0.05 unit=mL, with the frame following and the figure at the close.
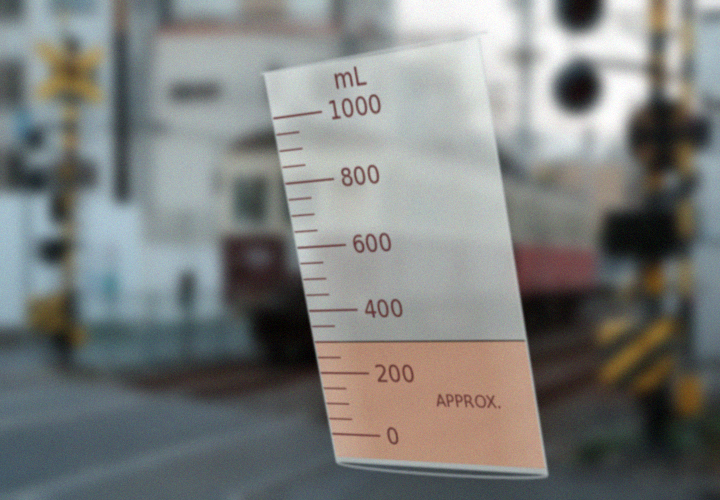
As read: value=300 unit=mL
